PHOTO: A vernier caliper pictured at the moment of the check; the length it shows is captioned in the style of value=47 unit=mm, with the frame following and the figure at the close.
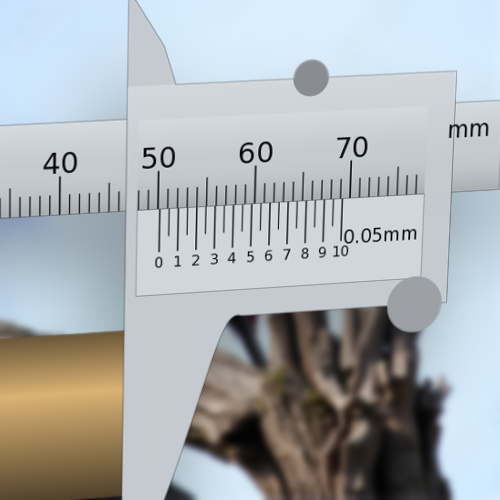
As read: value=50.2 unit=mm
